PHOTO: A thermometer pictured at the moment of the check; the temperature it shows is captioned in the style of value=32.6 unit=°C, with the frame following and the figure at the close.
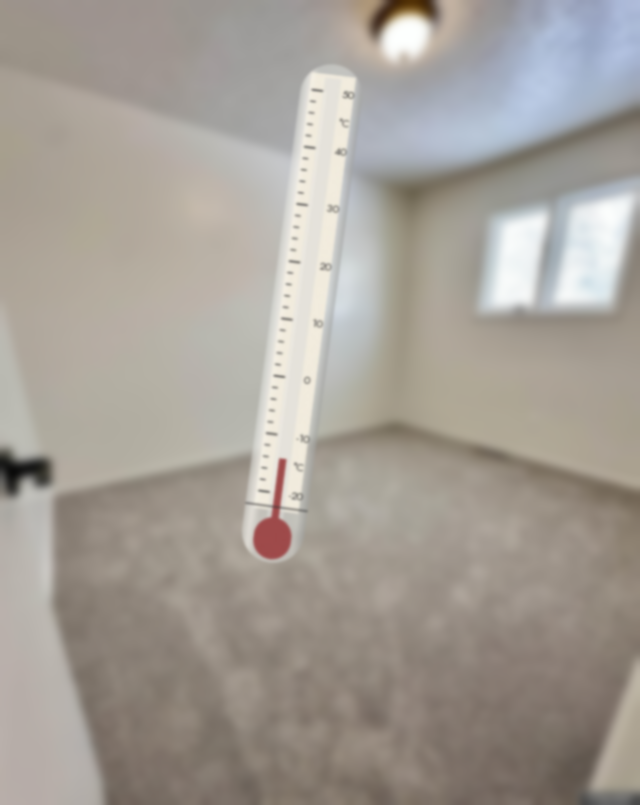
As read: value=-14 unit=°C
